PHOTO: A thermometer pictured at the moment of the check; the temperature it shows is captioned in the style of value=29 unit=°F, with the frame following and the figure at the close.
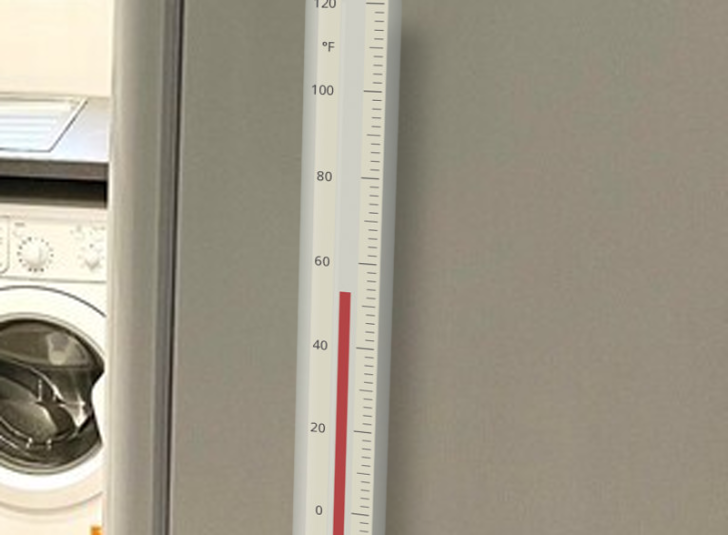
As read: value=53 unit=°F
